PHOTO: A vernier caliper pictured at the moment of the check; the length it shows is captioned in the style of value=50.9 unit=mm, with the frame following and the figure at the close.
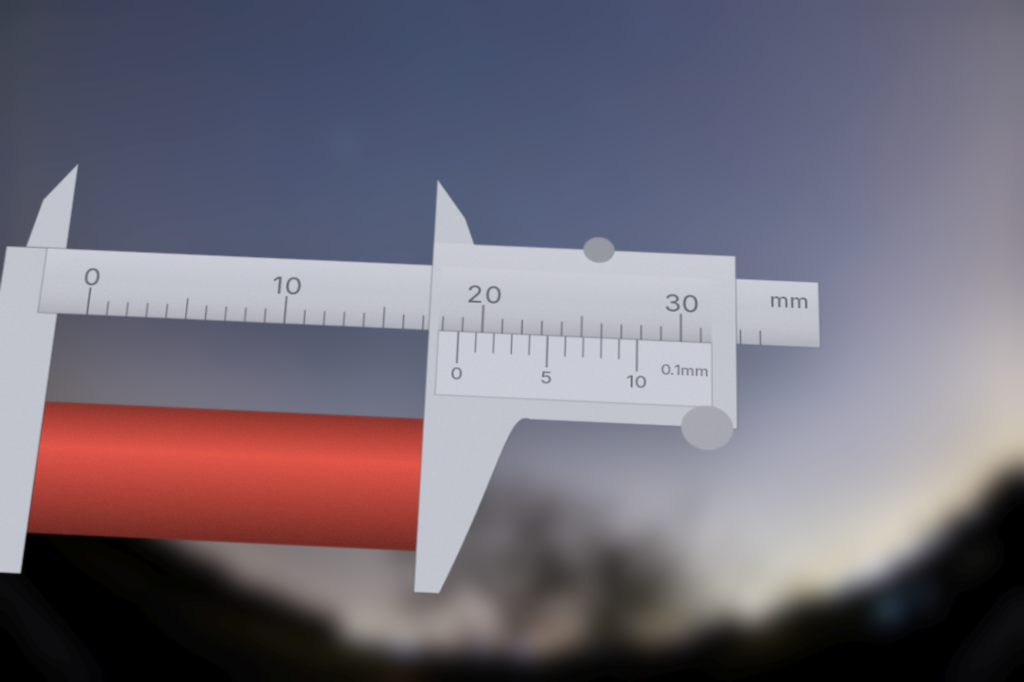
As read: value=18.8 unit=mm
